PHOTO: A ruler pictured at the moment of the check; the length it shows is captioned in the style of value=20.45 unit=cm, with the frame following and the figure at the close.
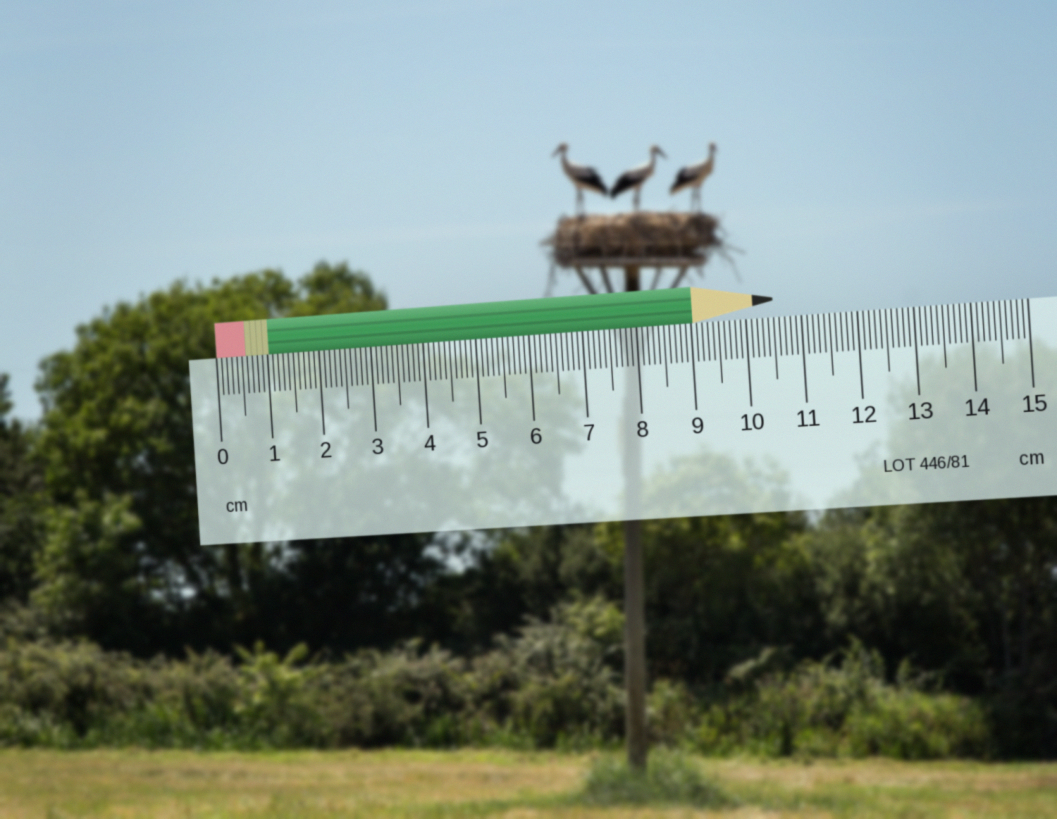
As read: value=10.5 unit=cm
